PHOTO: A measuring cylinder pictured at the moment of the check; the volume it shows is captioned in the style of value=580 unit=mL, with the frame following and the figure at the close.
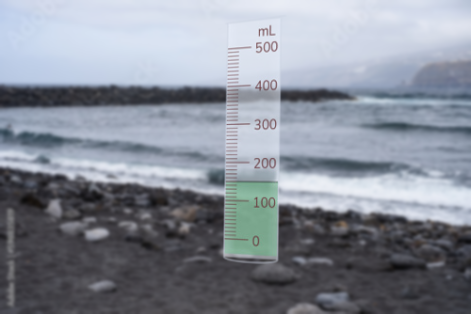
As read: value=150 unit=mL
